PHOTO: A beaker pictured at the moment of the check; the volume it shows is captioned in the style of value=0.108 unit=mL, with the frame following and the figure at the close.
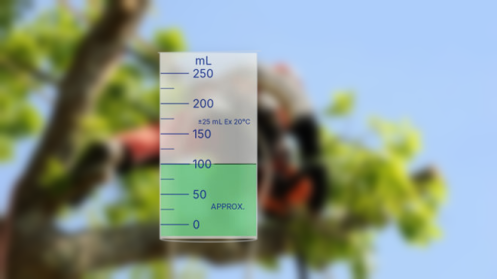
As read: value=100 unit=mL
